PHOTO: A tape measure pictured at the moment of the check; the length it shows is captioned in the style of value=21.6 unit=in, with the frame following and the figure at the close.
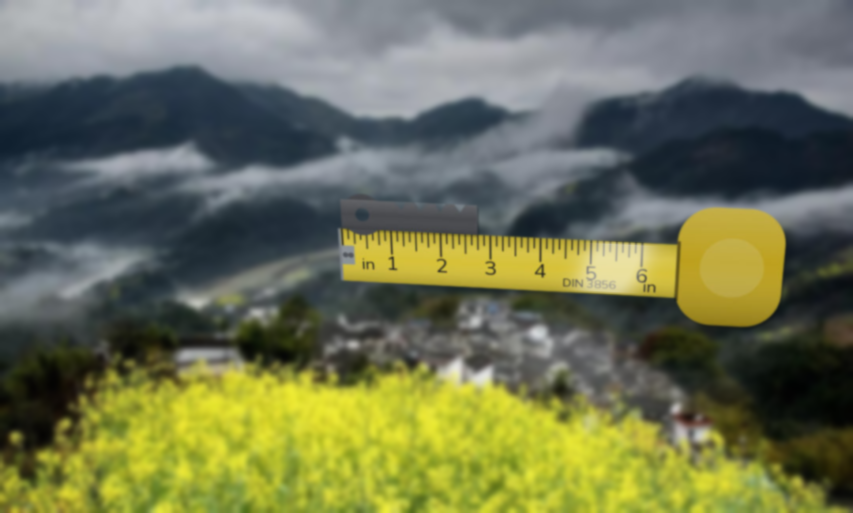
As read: value=2.75 unit=in
